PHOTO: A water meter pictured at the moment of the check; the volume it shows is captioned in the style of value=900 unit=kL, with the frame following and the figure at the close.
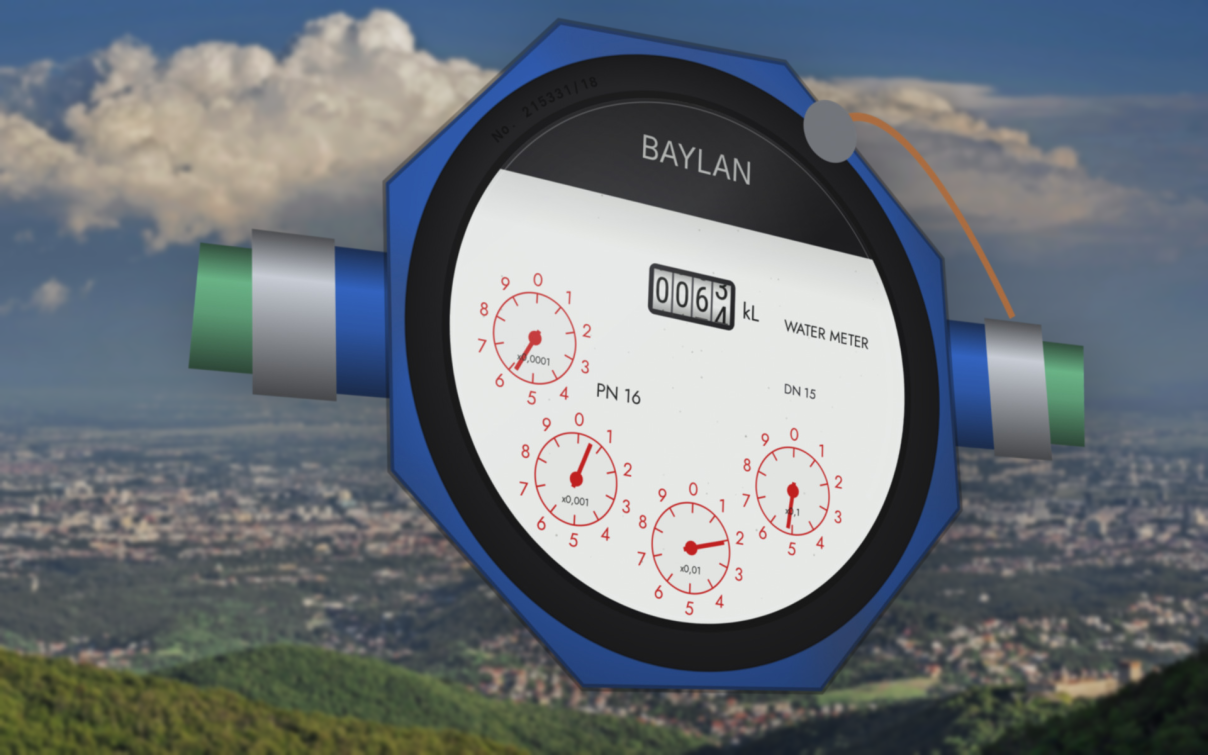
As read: value=63.5205 unit=kL
